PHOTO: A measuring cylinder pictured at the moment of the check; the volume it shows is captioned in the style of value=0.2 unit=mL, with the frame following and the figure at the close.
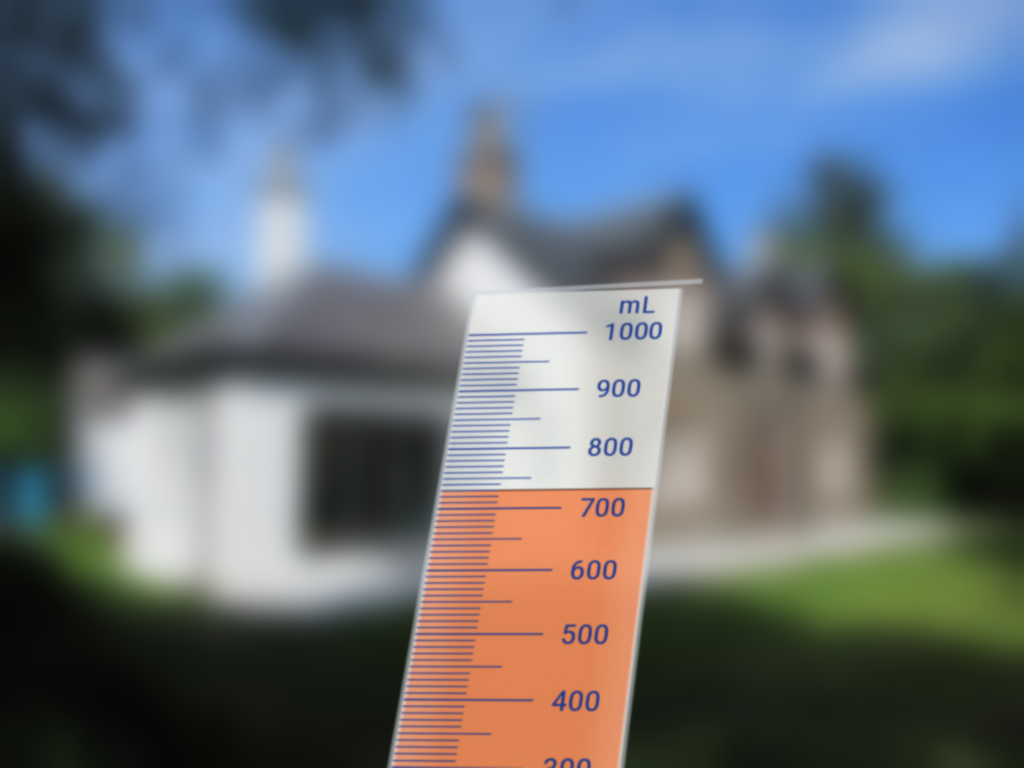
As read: value=730 unit=mL
